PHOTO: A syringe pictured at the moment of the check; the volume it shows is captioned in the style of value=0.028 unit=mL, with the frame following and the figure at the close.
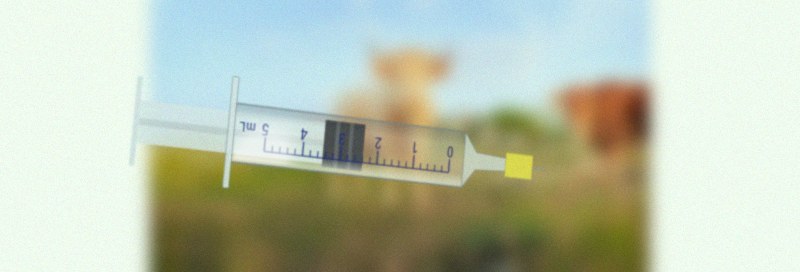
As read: value=2.4 unit=mL
